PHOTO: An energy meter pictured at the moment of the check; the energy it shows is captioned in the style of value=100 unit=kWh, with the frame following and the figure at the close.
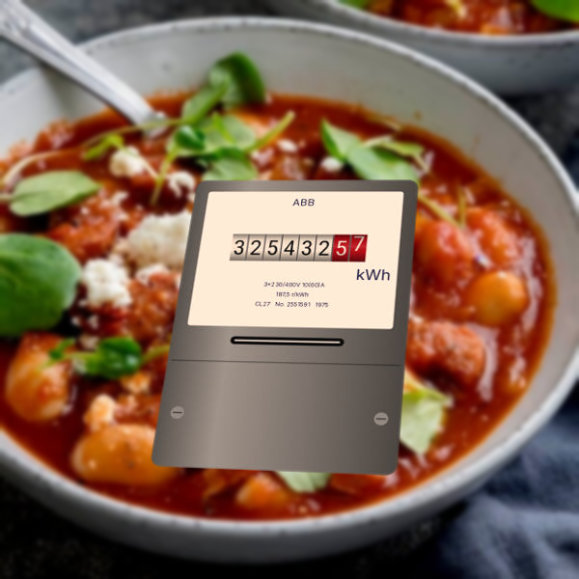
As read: value=325432.57 unit=kWh
